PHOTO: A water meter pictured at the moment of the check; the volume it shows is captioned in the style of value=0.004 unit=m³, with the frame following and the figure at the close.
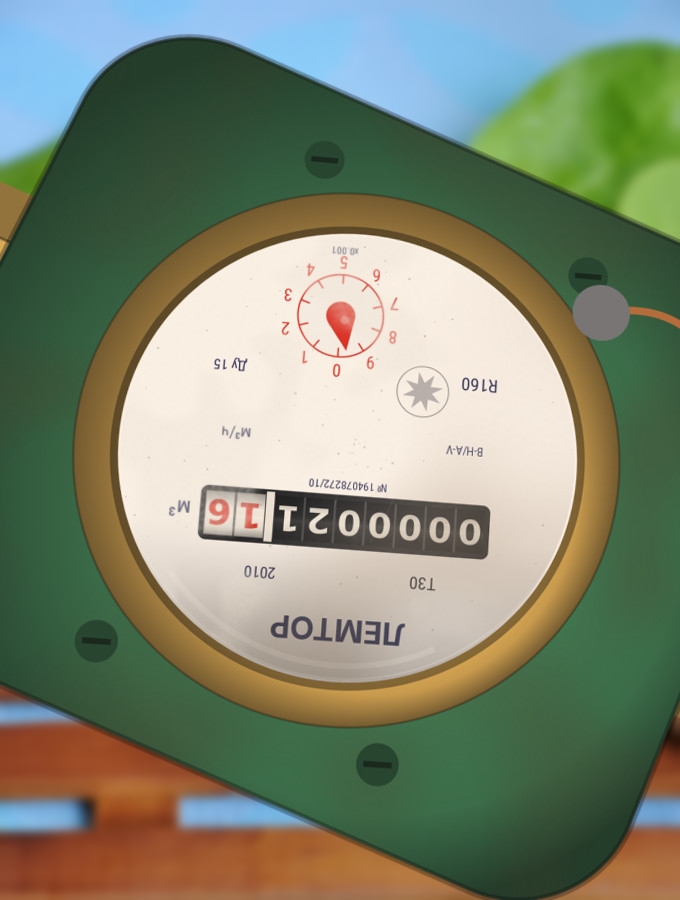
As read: value=21.159 unit=m³
